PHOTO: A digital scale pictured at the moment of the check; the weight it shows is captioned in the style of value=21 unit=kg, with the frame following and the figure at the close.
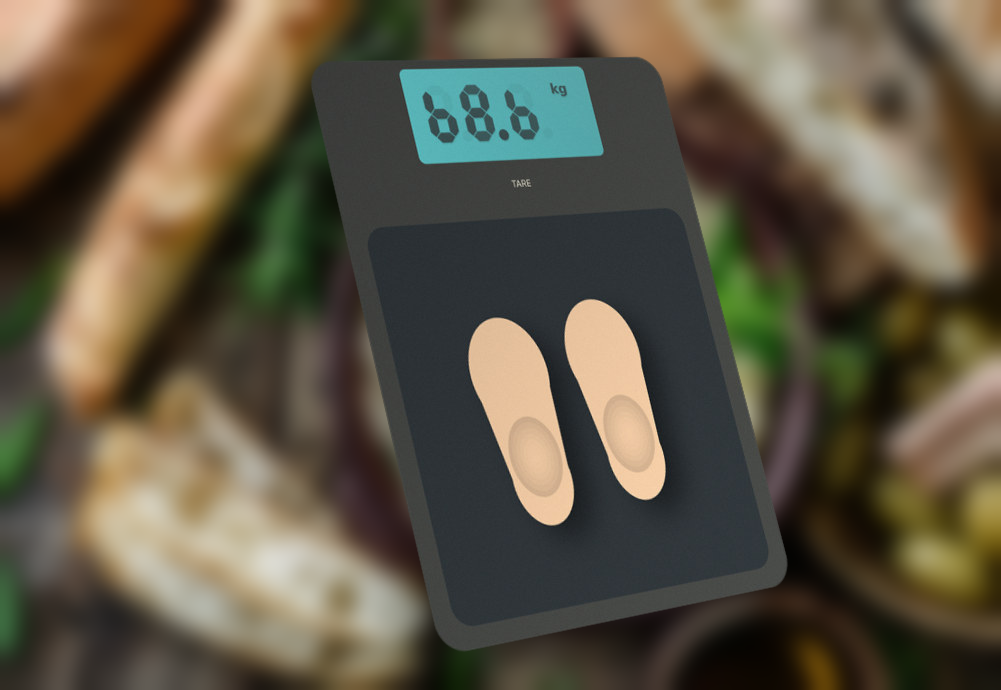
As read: value=68.6 unit=kg
